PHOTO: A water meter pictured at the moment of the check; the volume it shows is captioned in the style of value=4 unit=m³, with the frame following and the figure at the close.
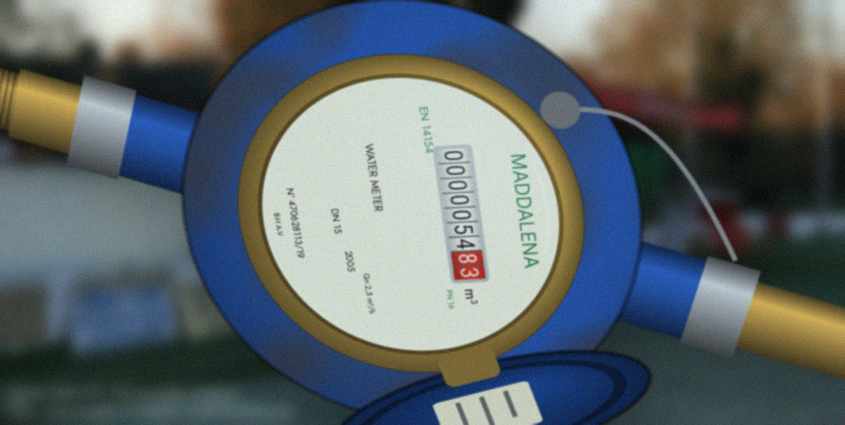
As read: value=54.83 unit=m³
